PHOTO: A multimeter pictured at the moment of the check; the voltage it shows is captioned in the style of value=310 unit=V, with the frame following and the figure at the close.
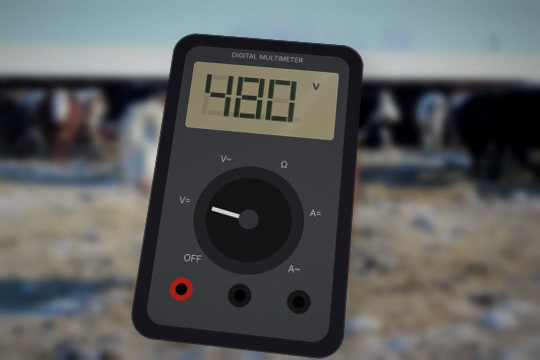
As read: value=480 unit=V
